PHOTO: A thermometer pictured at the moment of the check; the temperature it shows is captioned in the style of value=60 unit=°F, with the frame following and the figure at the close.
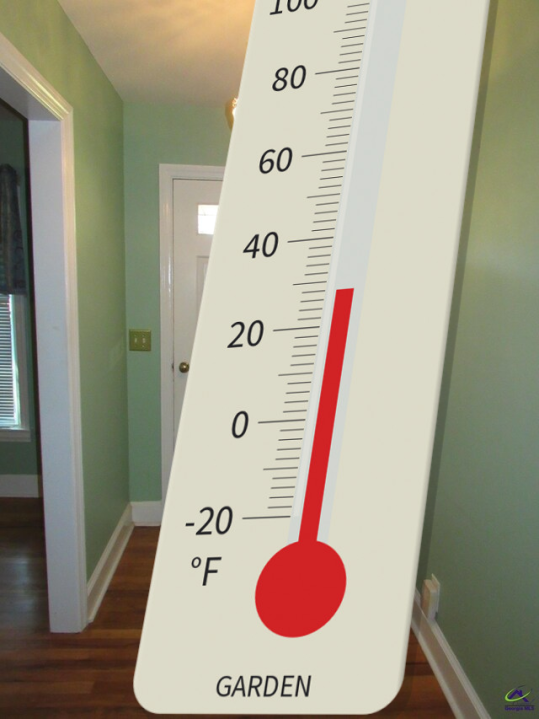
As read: value=28 unit=°F
